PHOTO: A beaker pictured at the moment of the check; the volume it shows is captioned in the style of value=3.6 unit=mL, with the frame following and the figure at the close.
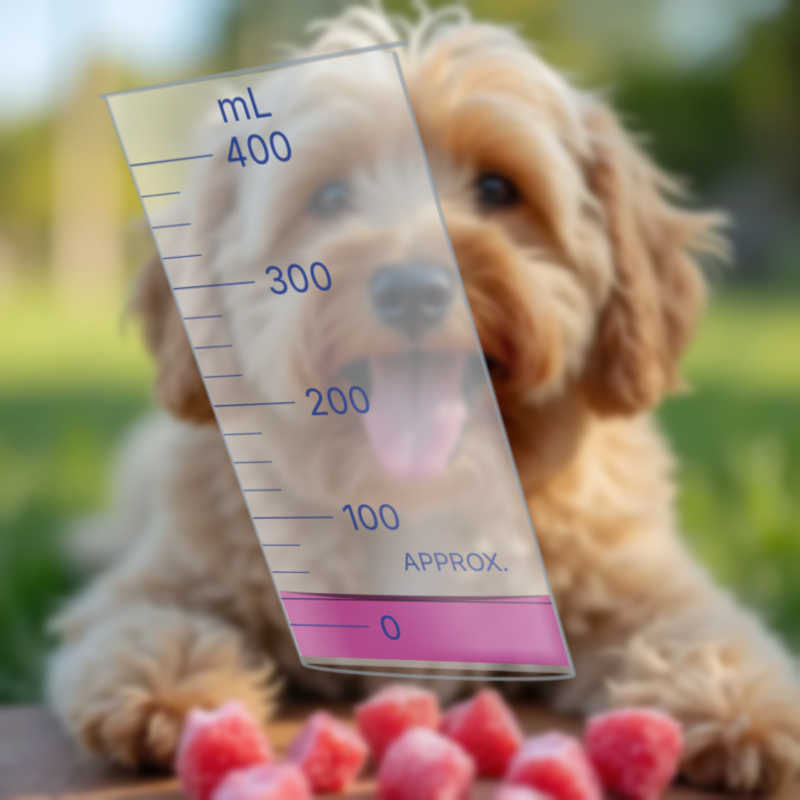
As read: value=25 unit=mL
